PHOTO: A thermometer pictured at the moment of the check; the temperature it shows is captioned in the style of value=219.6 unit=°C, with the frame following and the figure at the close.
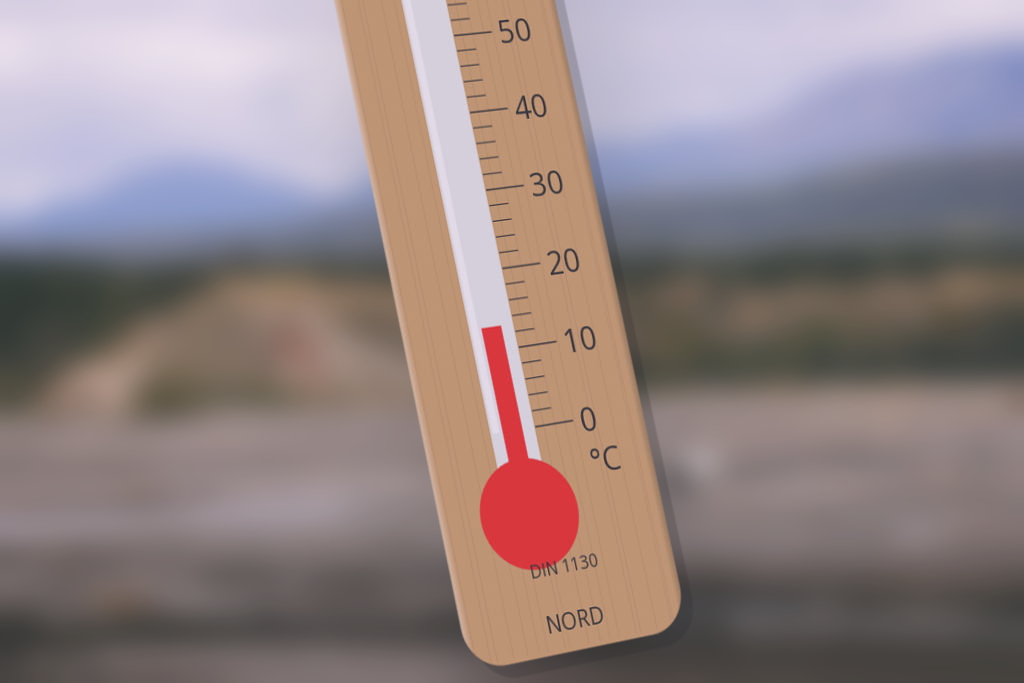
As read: value=13 unit=°C
